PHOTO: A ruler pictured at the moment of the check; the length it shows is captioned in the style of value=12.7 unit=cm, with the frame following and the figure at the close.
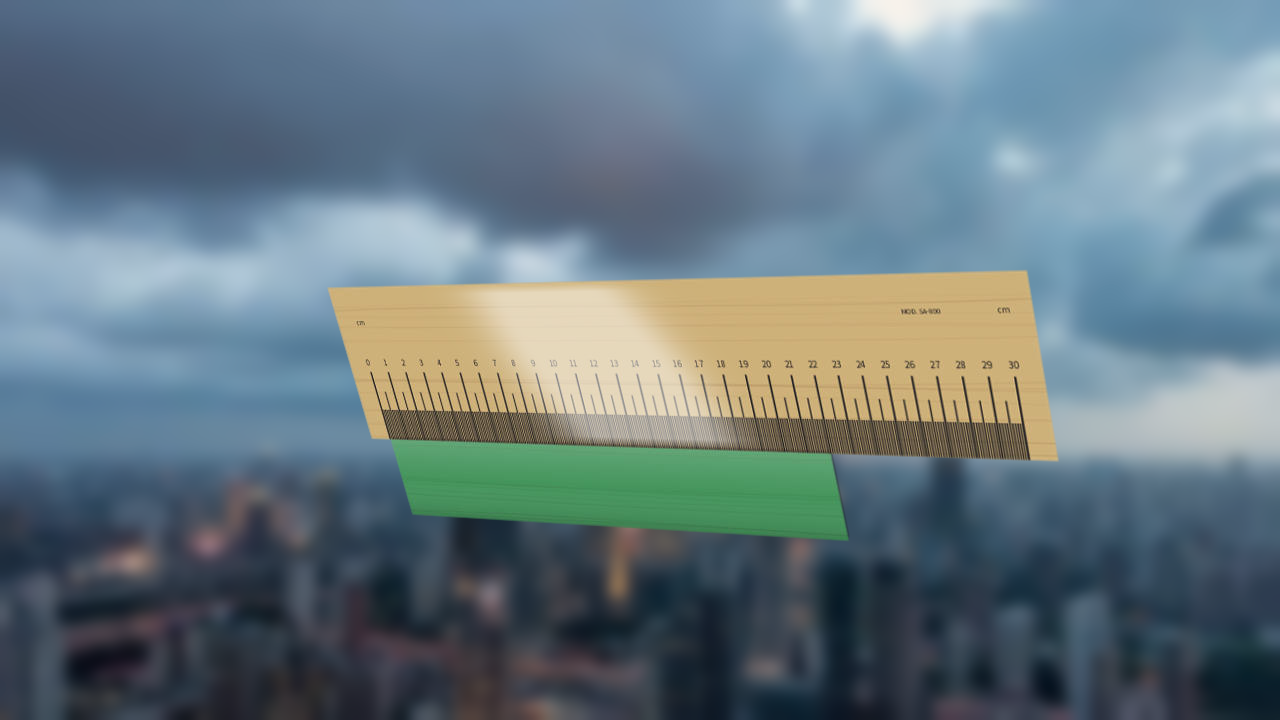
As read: value=22 unit=cm
